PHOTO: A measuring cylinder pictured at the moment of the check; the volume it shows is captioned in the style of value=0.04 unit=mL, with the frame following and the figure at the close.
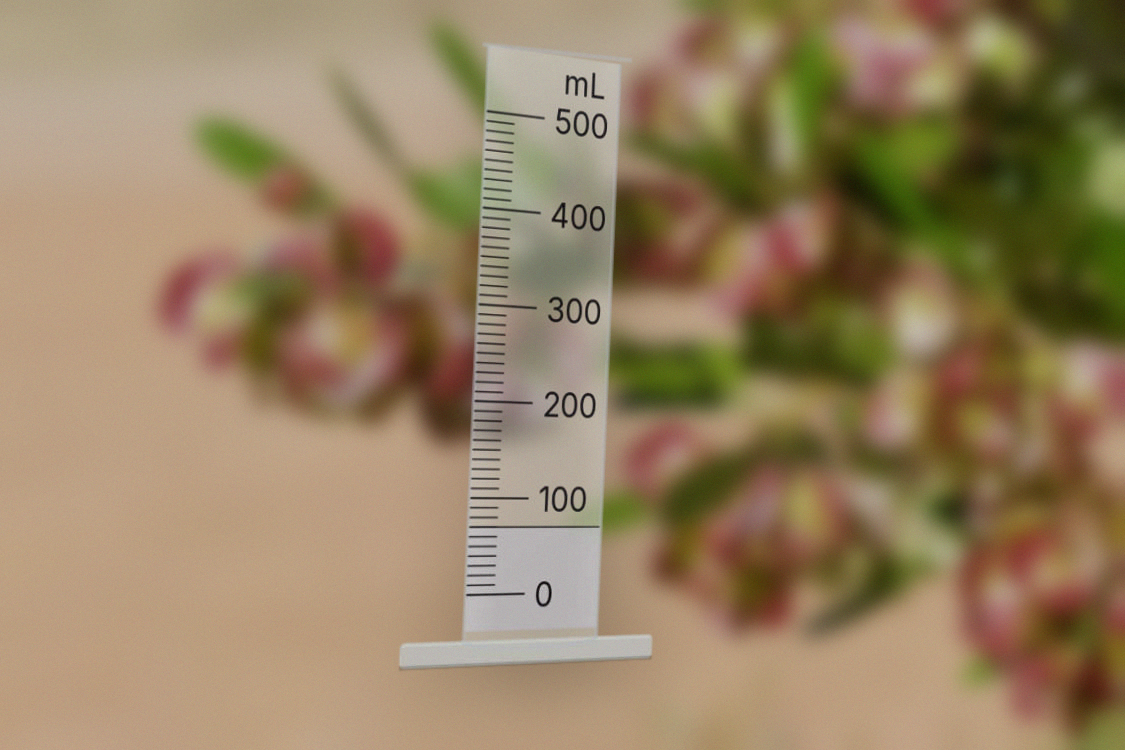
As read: value=70 unit=mL
